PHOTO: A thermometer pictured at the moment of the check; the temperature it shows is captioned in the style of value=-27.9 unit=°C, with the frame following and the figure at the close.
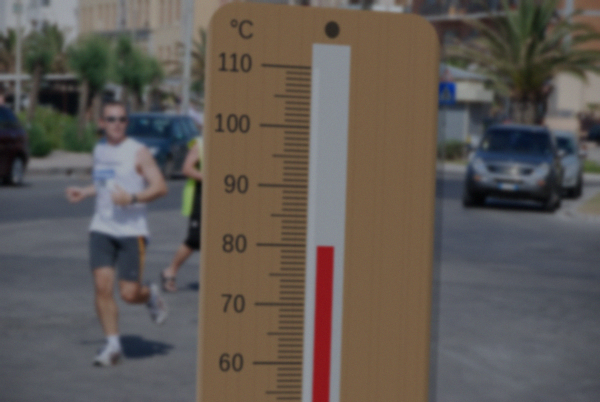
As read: value=80 unit=°C
